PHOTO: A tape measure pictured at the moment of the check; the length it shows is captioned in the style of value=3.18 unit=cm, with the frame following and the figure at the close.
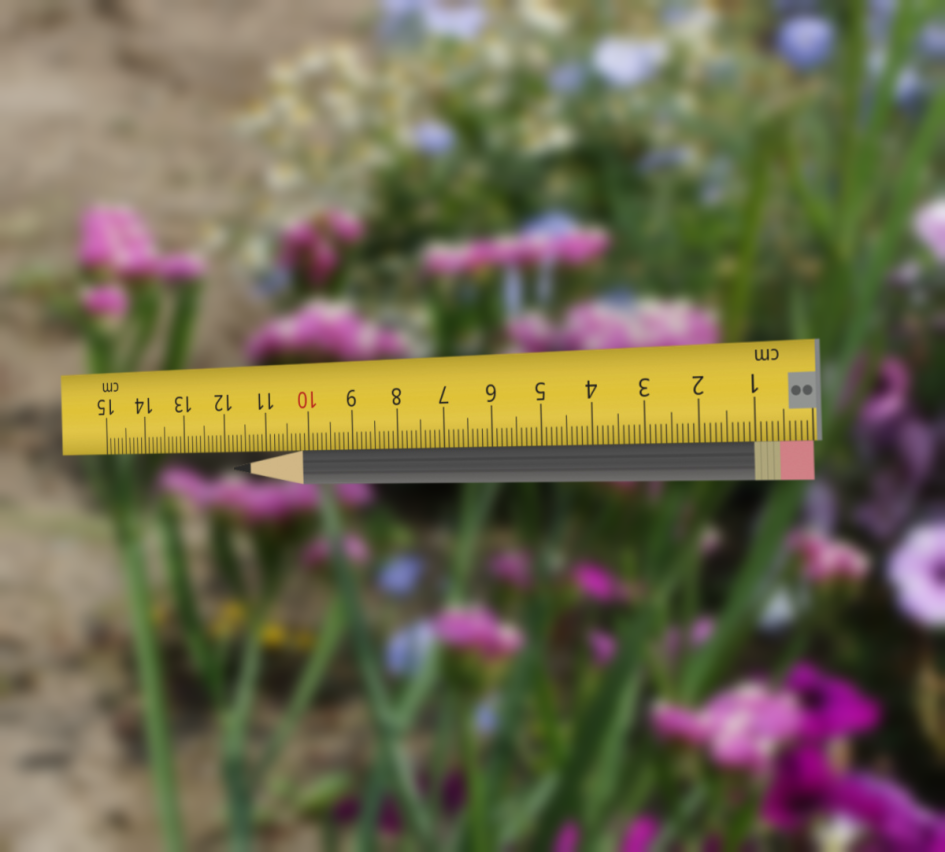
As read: value=11.8 unit=cm
